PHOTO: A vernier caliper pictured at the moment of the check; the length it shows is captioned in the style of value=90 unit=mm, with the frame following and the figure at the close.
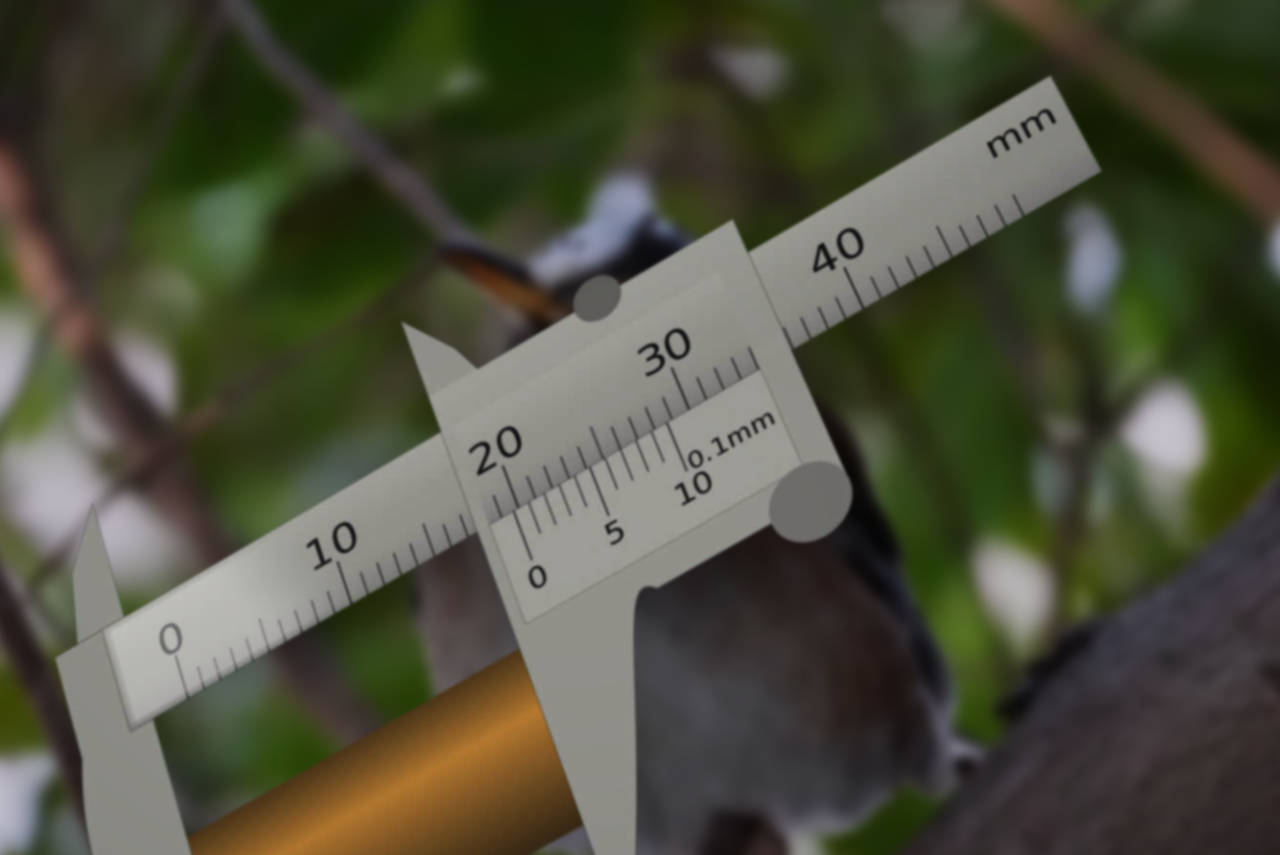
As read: value=19.7 unit=mm
